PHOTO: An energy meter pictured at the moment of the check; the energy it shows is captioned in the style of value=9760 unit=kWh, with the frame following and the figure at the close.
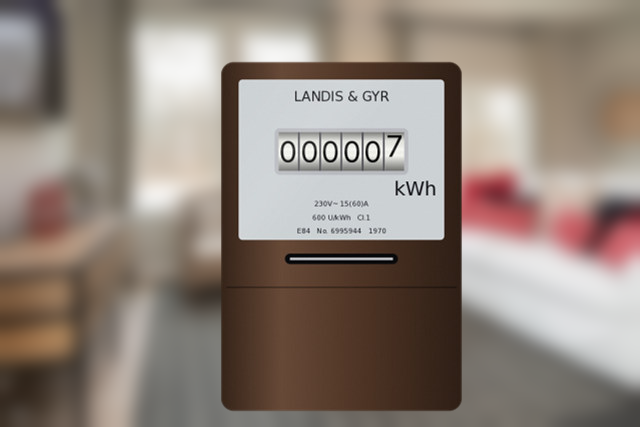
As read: value=7 unit=kWh
